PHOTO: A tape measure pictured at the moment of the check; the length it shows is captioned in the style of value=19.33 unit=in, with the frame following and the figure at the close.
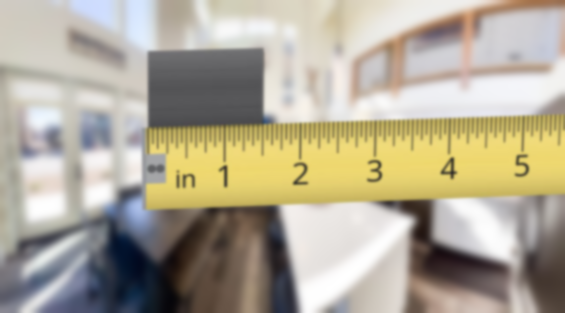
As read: value=1.5 unit=in
